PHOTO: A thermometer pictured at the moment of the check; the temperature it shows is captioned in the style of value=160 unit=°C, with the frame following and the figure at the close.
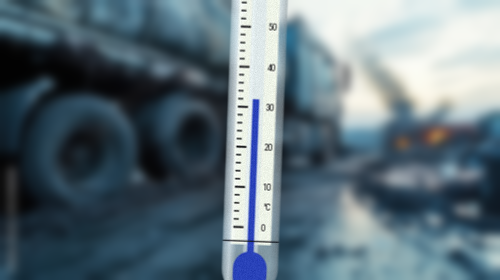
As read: value=32 unit=°C
